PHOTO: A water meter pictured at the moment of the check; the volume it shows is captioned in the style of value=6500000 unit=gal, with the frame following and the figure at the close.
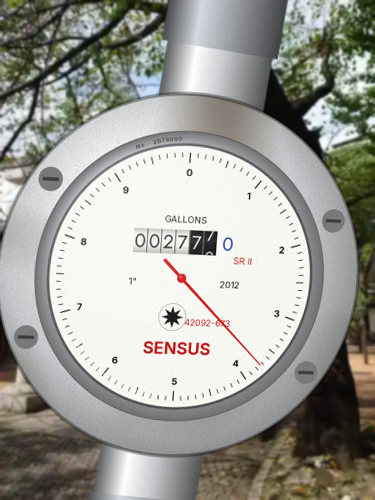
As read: value=27773.7 unit=gal
